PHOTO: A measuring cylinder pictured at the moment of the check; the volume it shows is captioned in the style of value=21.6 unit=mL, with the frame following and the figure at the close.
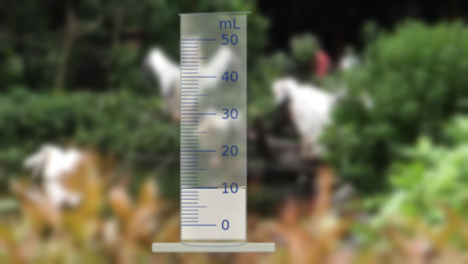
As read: value=10 unit=mL
